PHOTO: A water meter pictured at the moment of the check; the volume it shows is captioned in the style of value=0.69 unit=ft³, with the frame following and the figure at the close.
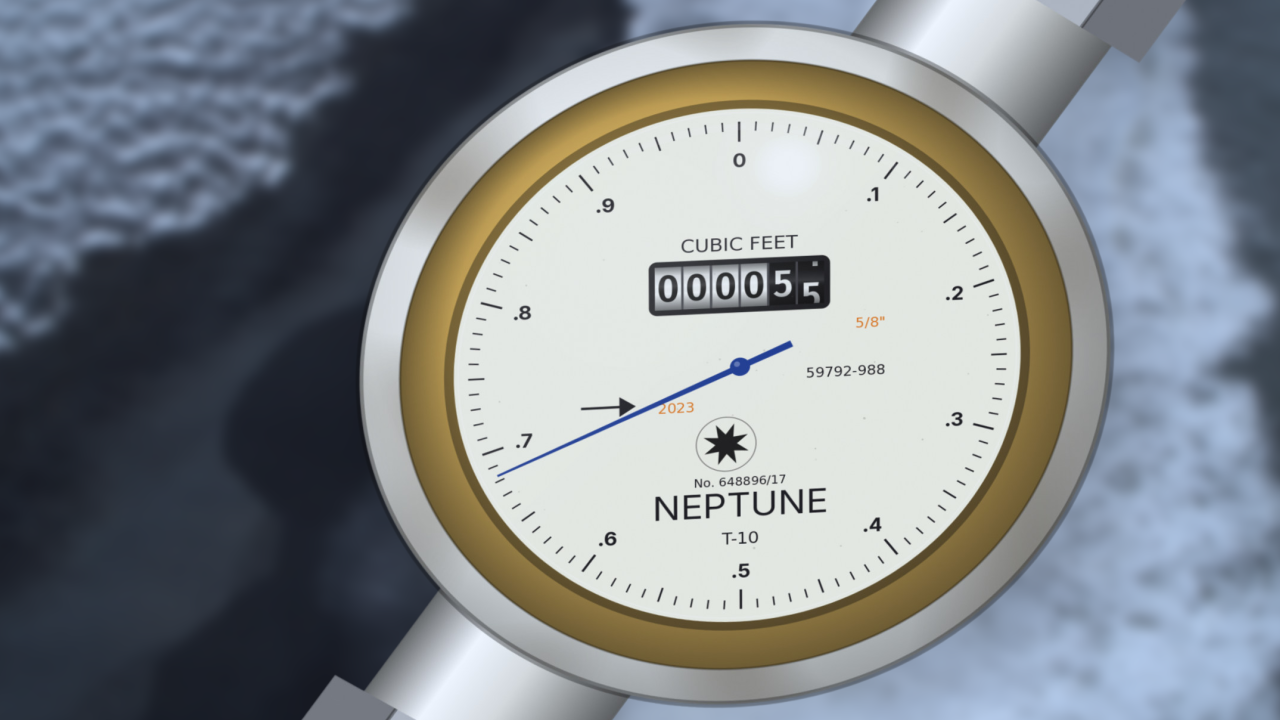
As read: value=54.68 unit=ft³
